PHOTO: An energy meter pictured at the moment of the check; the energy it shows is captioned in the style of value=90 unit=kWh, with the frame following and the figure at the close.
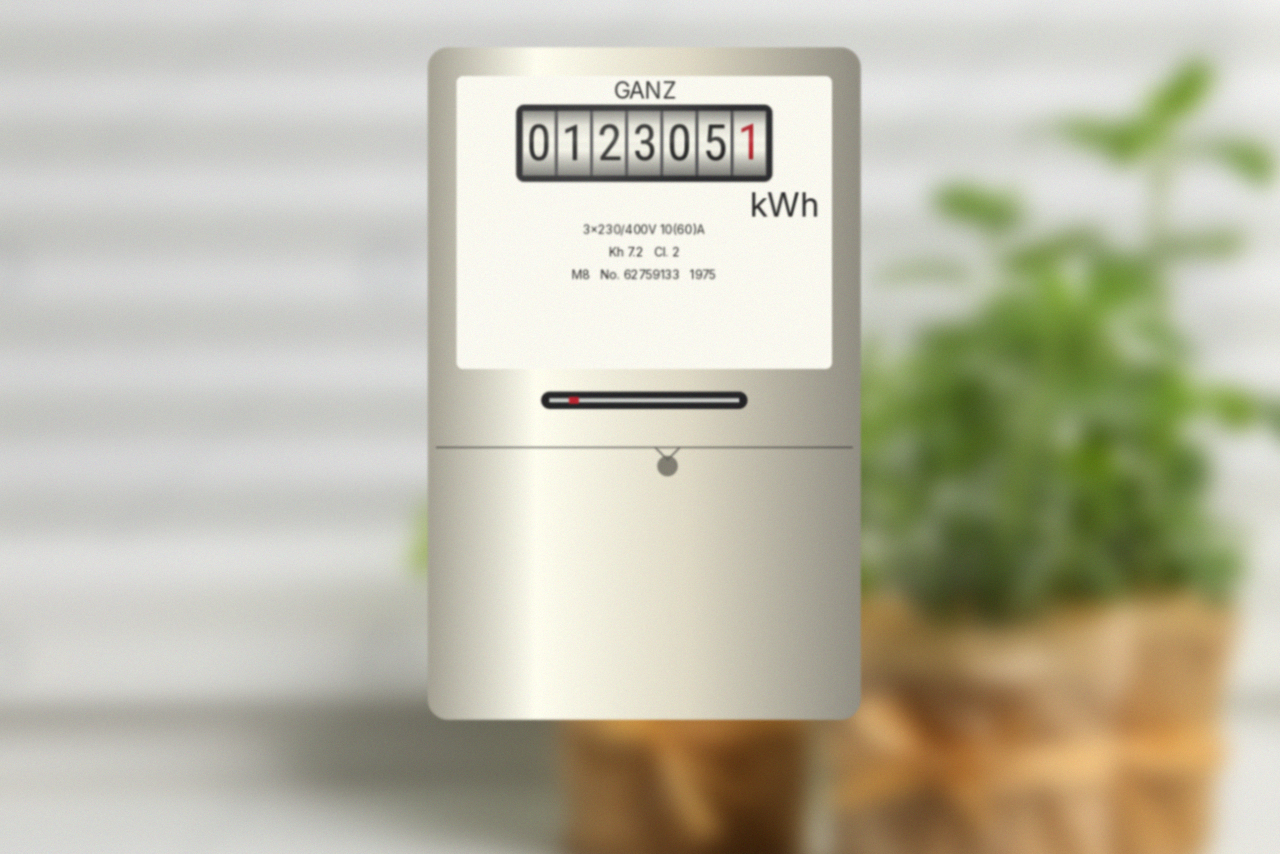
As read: value=12305.1 unit=kWh
